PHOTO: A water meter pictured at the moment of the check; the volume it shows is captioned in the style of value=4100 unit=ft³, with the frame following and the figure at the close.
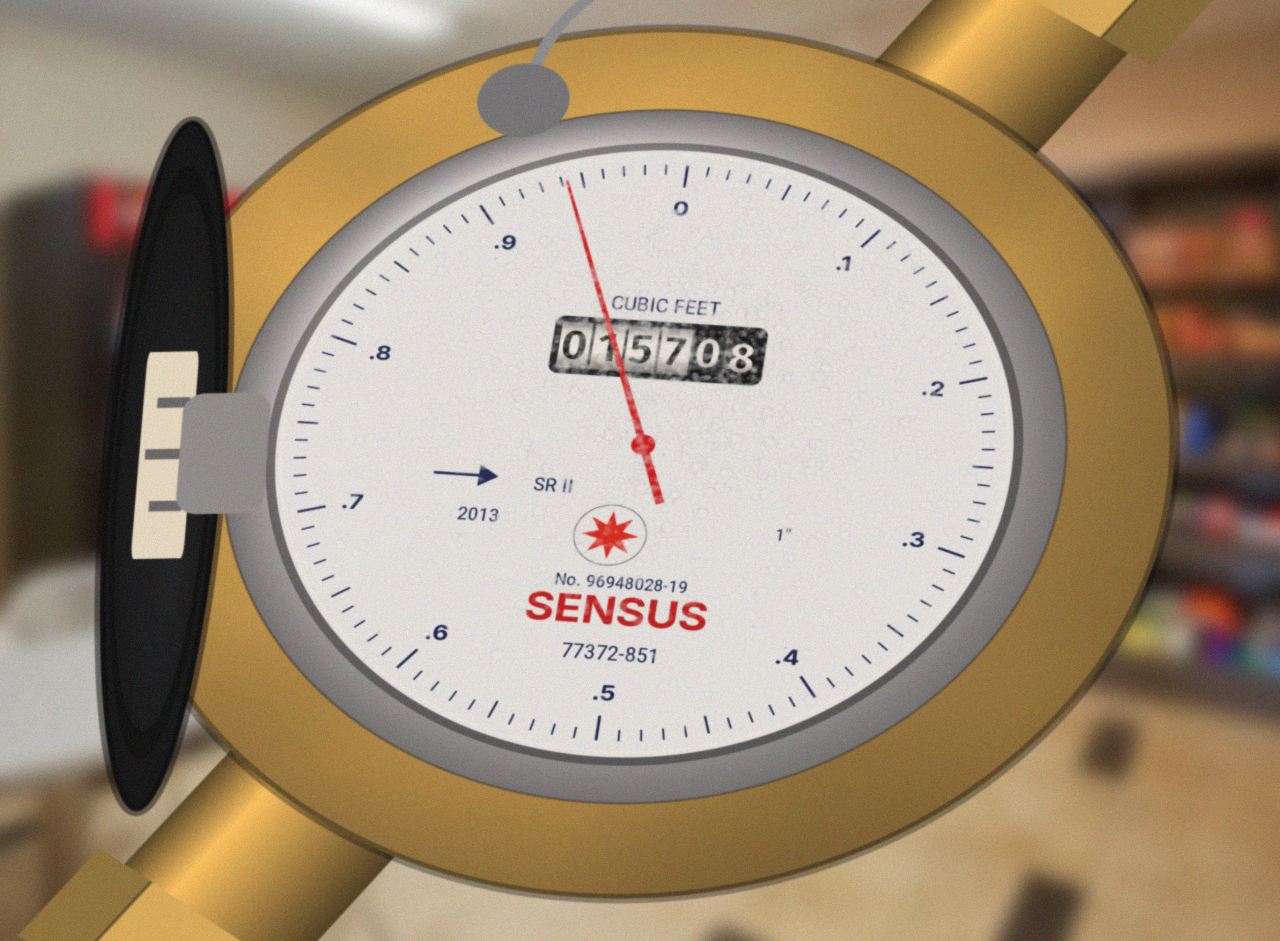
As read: value=15707.94 unit=ft³
